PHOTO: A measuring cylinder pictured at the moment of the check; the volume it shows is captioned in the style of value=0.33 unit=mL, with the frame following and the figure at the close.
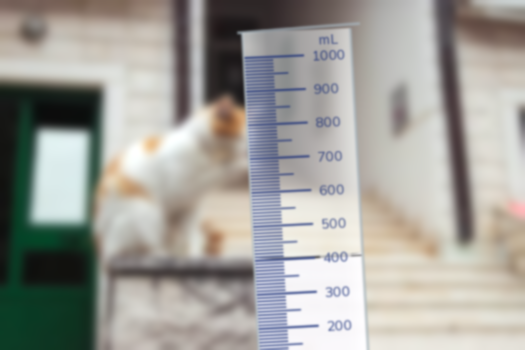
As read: value=400 unit=mL
